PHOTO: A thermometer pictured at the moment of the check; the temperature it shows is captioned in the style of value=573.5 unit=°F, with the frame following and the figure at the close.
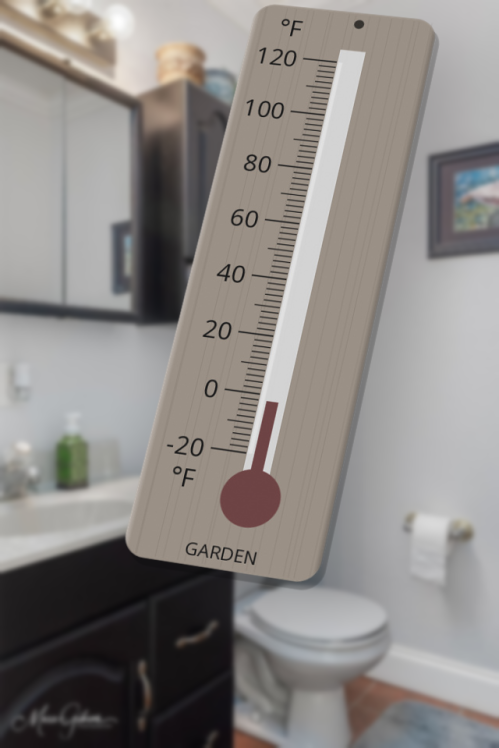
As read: value=-2 unit=°F
